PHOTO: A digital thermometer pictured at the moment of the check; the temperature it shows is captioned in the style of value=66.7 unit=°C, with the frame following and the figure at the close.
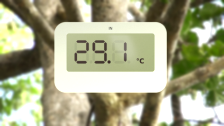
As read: value=29.1 unit=°C
